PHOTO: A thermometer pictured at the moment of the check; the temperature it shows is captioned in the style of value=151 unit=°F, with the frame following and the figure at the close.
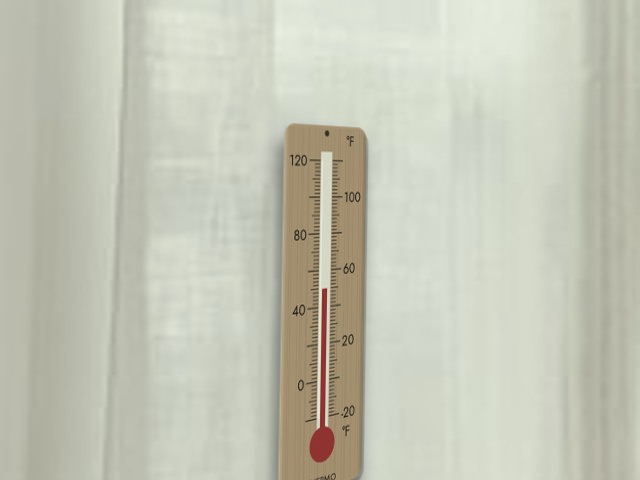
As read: value=50 unit=°F
